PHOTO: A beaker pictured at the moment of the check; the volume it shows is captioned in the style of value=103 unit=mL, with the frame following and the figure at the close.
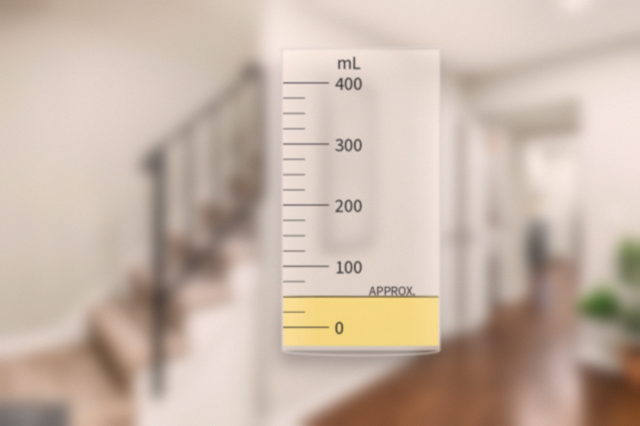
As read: value=50 unit=mL
